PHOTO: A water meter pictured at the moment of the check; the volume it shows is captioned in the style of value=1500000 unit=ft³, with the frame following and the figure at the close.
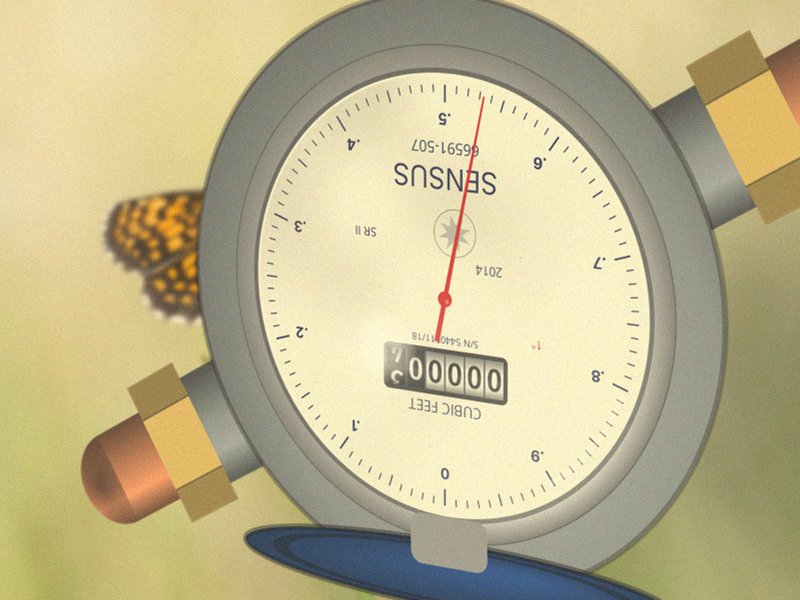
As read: value=3.53 unit=ft³
